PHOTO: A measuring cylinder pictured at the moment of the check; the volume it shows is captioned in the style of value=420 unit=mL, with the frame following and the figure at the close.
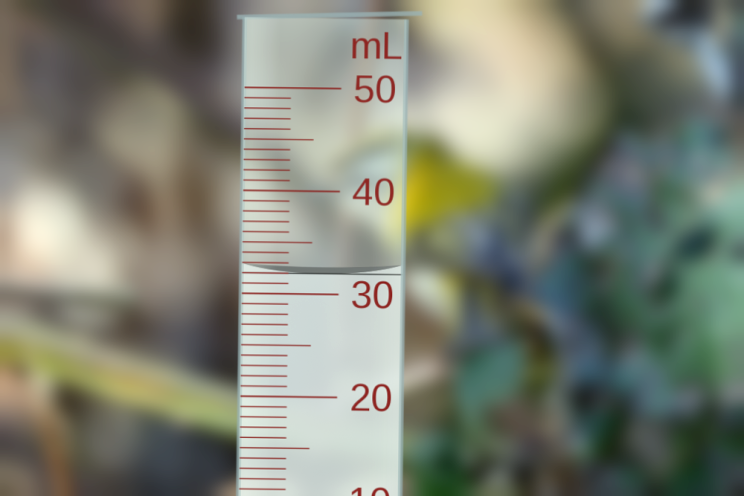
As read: value=32 unit=mL
